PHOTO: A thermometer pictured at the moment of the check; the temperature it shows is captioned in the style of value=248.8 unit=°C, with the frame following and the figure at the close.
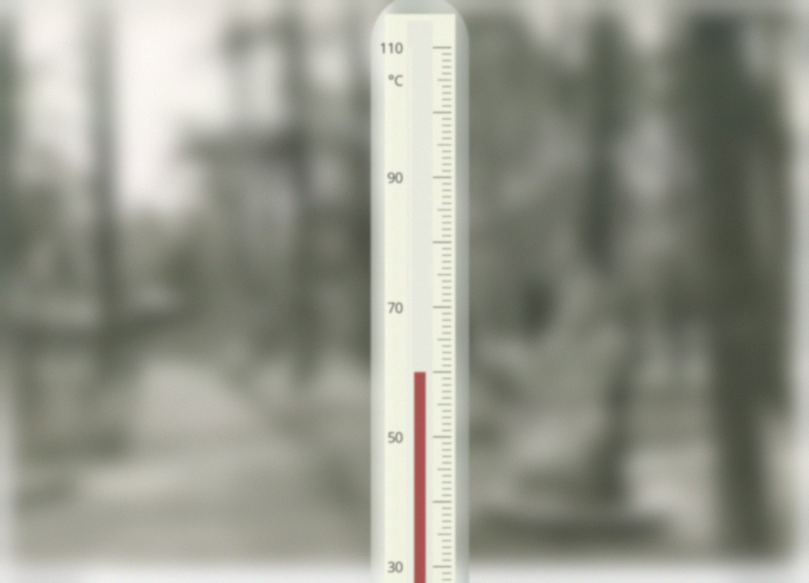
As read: value=60 unit=°C
